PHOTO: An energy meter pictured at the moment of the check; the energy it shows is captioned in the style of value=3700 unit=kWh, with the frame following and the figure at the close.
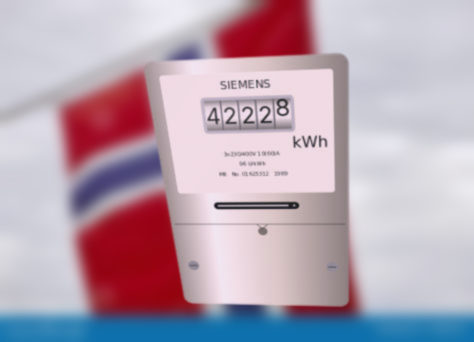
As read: value=42228 unit=kWh
